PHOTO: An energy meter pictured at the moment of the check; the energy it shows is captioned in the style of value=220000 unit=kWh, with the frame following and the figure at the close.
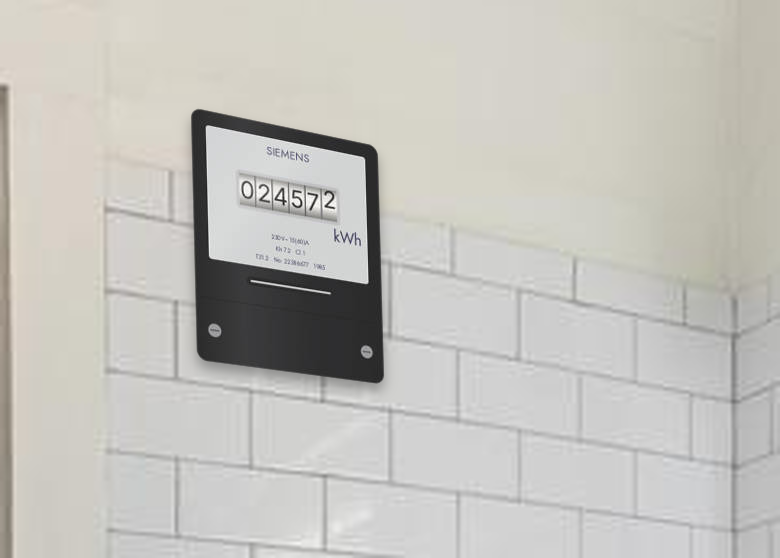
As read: value=24572 unit=kWh
